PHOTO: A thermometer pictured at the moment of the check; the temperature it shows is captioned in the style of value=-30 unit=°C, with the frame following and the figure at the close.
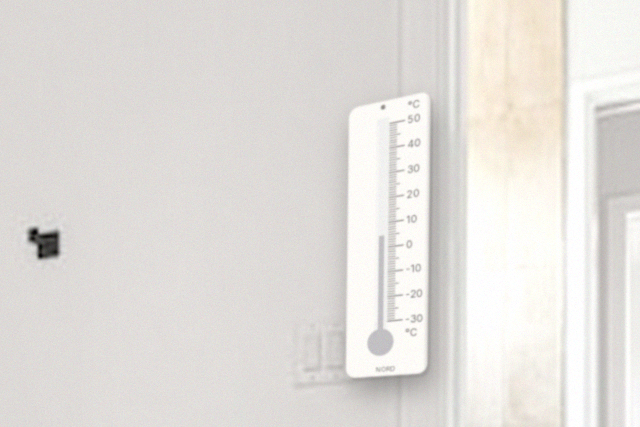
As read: value=5 unit=°C
